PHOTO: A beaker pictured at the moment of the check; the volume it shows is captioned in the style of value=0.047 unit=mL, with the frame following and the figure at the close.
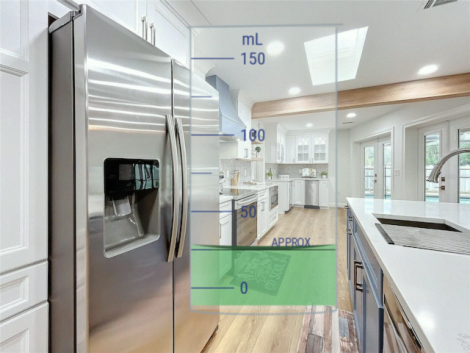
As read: value=25 unit=mL
